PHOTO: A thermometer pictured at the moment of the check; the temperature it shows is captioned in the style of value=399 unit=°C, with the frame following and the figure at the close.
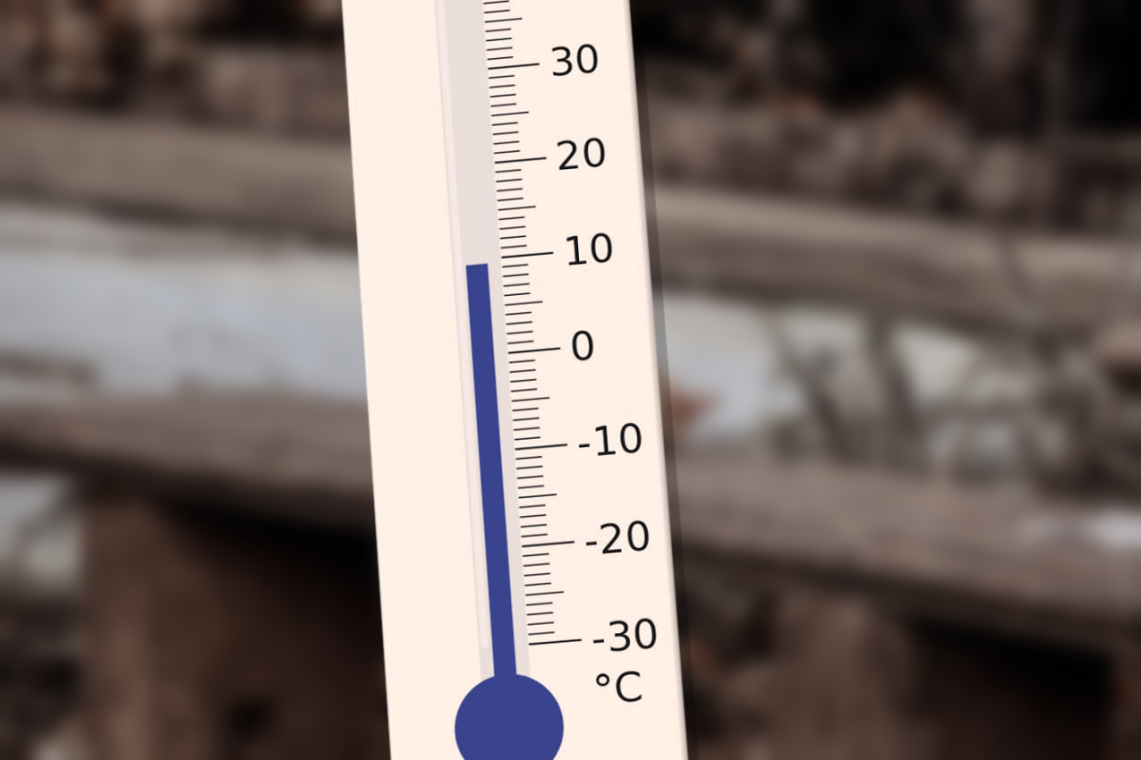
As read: value=9.5 unit=°C
